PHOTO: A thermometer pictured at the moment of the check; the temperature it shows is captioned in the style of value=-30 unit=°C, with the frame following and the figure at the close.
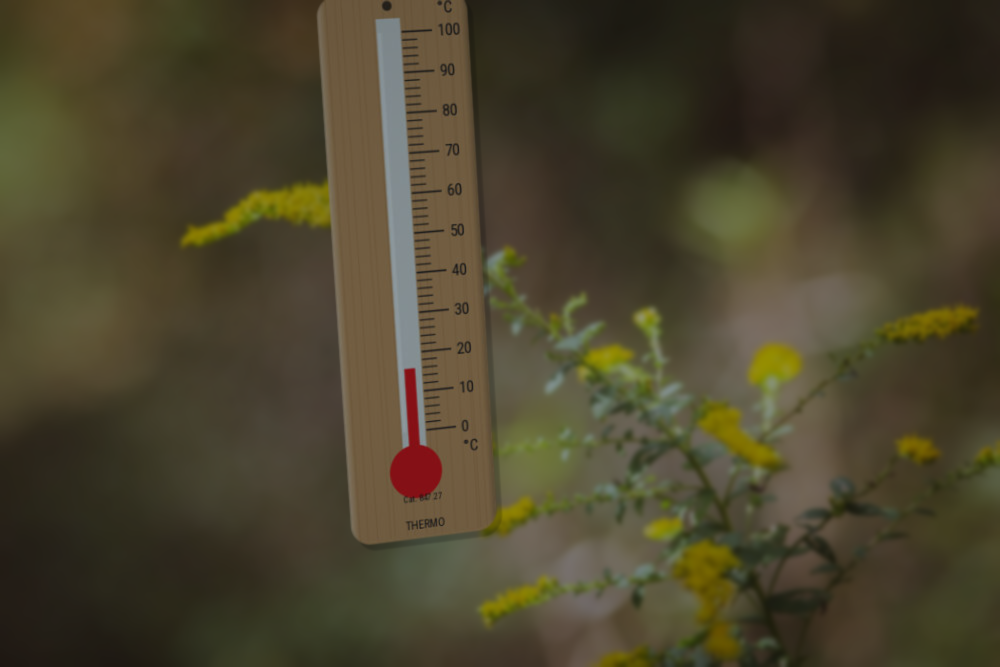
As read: value=16 unit=°C
